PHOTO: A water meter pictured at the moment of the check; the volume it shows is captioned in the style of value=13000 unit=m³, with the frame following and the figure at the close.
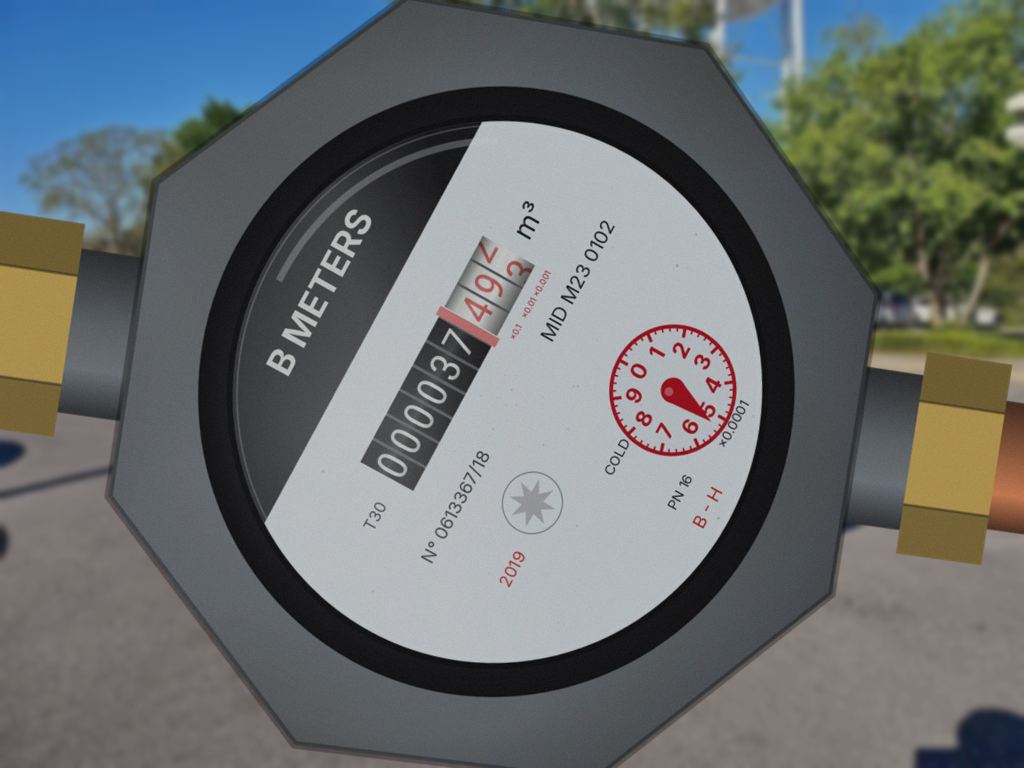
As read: value=37.4925 unit=m³
